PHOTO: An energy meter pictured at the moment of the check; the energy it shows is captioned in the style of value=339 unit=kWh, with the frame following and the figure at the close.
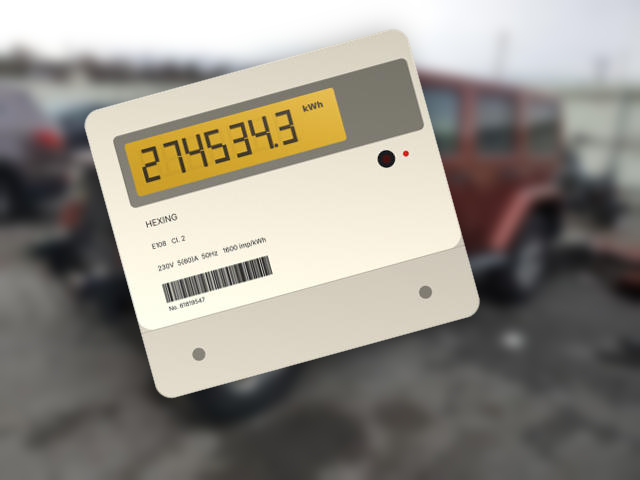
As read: value=274534.3 unit=kWh
